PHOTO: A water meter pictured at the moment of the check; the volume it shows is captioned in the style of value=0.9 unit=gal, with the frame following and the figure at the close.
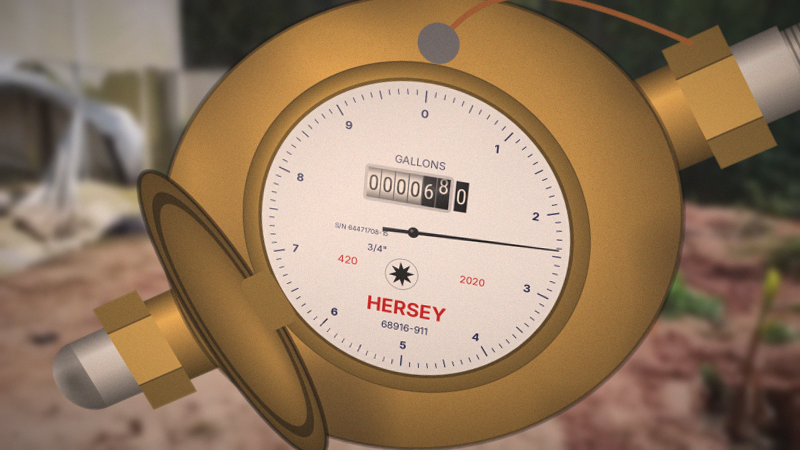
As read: value=682.4 unit=gal
